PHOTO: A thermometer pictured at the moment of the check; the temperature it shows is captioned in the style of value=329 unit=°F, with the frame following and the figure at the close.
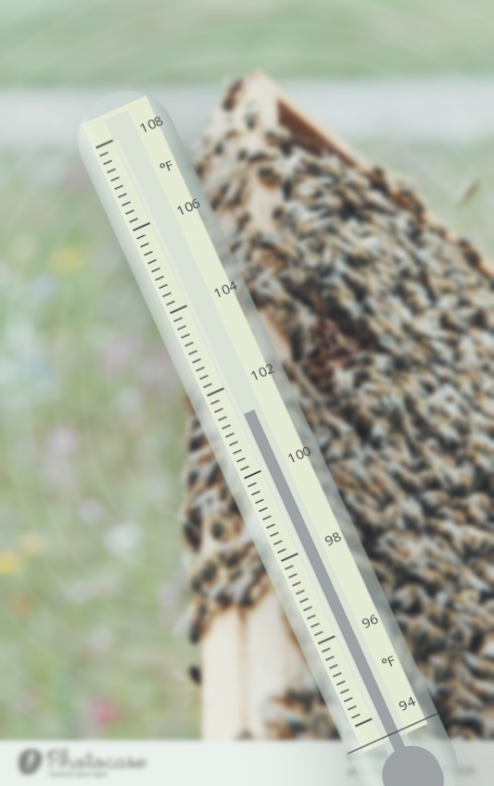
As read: value=101.3 unit=°F
